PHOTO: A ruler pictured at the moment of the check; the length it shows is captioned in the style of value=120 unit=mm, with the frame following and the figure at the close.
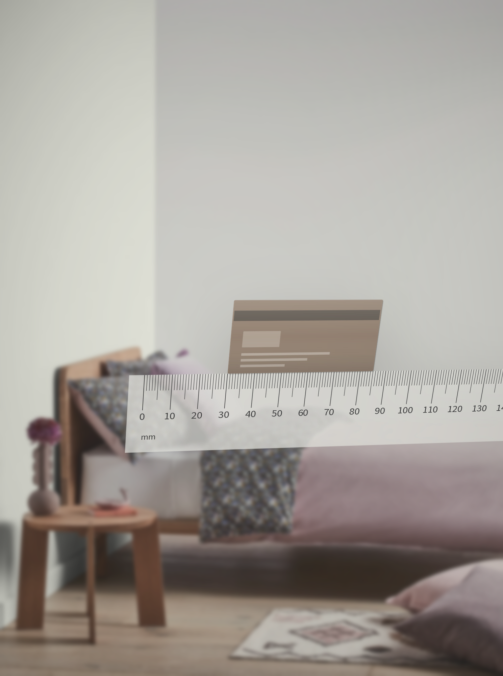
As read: value=55 unit=mm
